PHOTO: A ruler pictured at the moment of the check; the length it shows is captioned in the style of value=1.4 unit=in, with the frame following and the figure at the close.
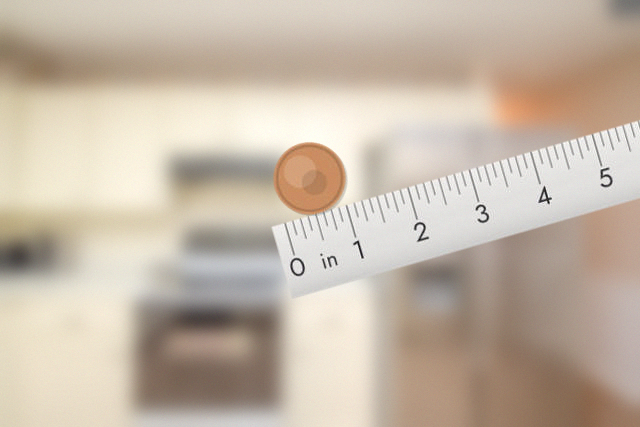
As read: value=1.125 unit=in
